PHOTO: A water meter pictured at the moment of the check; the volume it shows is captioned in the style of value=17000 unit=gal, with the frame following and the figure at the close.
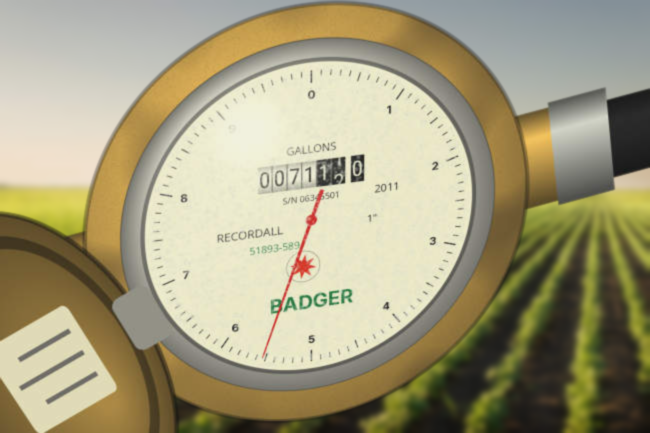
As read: value=71115.5 unit=gal
